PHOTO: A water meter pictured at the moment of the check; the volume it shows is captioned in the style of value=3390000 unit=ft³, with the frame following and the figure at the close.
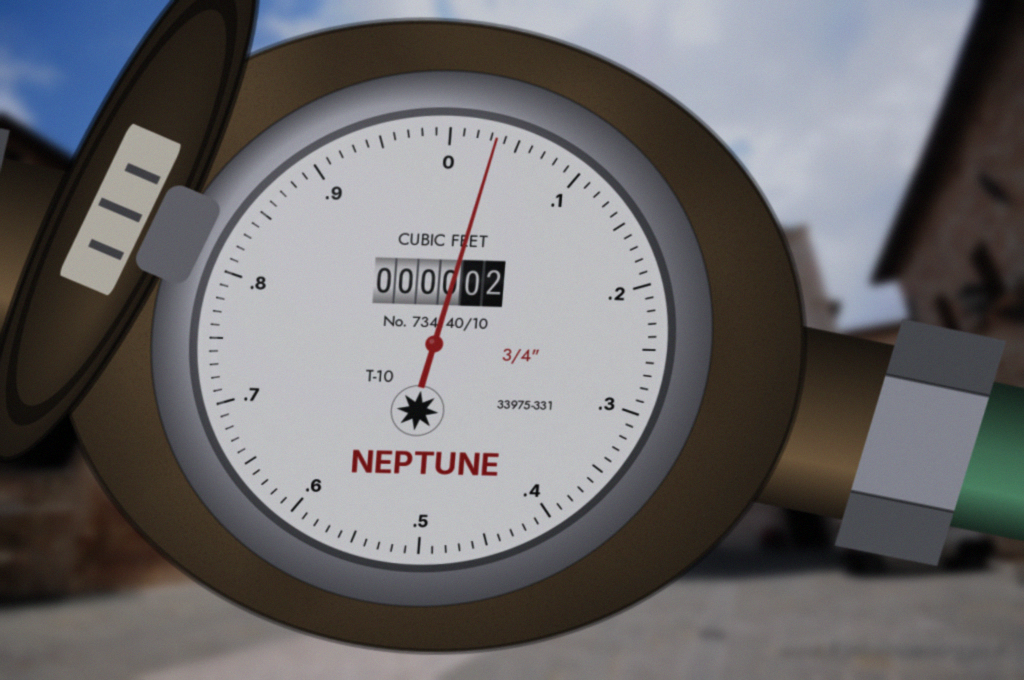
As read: value=2.03 unit=ft³
